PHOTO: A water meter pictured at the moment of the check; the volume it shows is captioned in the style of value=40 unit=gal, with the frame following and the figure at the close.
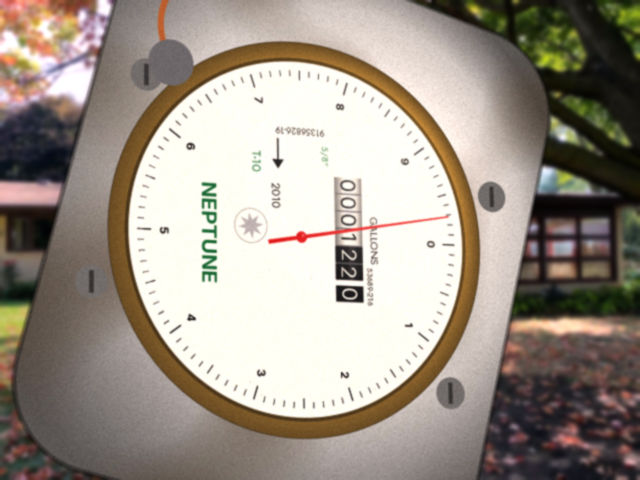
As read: value=1219.7 unit=gal
